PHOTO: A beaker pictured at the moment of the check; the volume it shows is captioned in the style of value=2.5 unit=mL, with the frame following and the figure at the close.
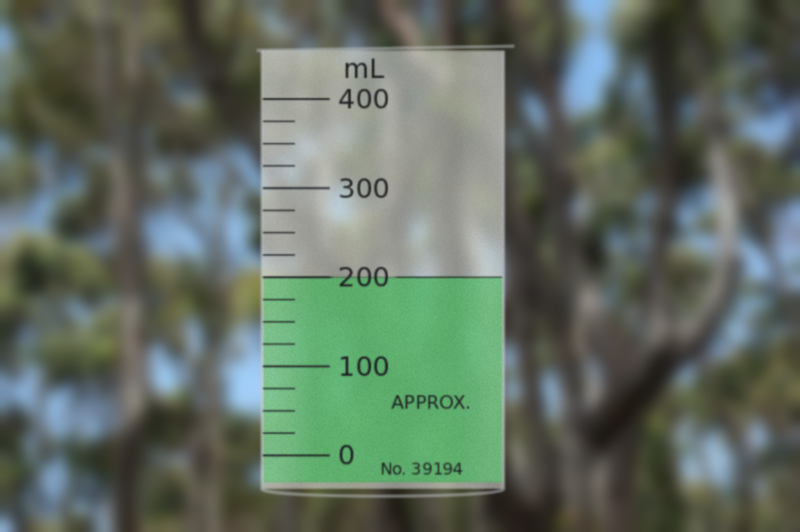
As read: value=200 unit=mL
